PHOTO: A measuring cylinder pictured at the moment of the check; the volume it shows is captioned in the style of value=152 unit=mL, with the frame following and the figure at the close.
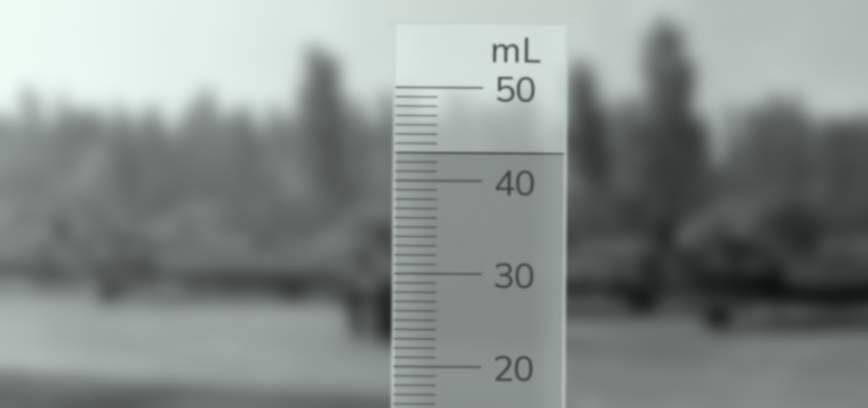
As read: value=43 unit=mL
